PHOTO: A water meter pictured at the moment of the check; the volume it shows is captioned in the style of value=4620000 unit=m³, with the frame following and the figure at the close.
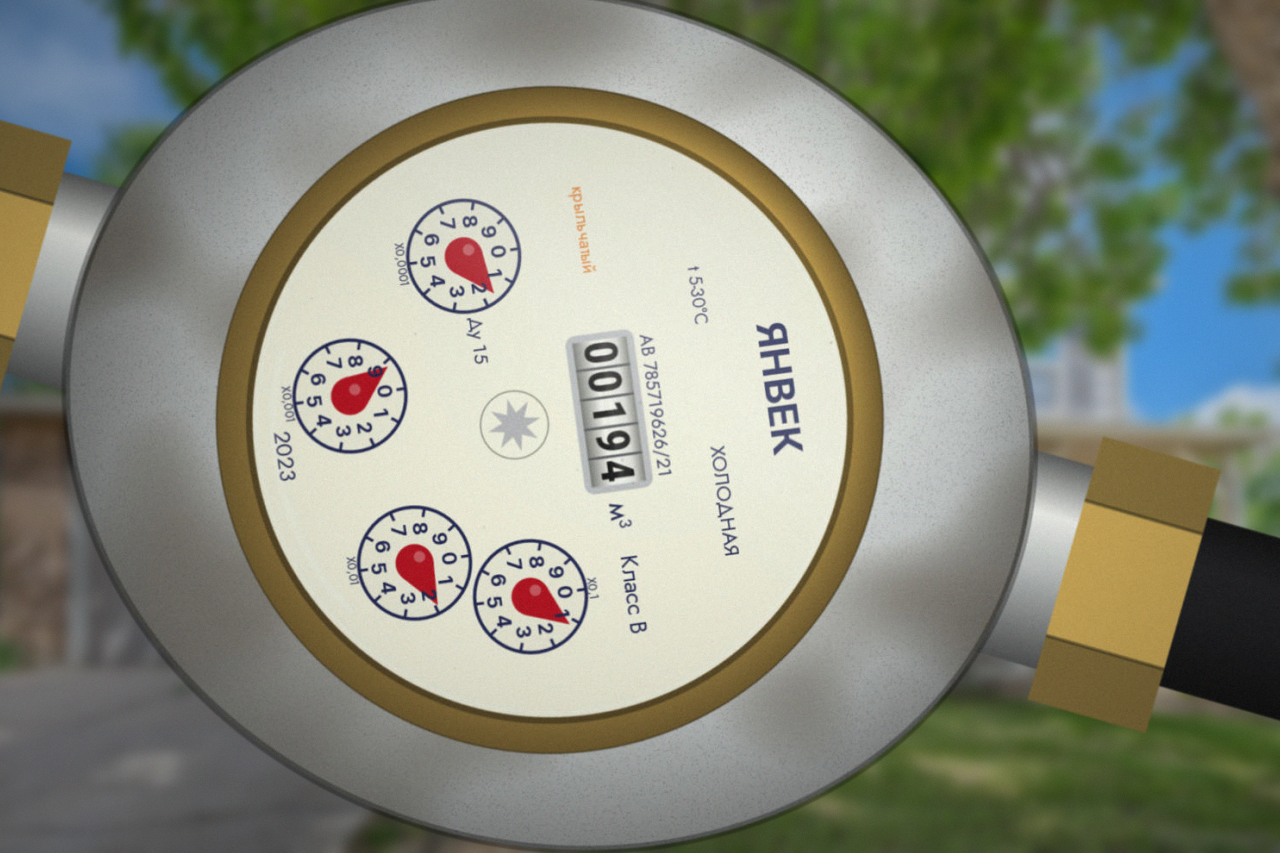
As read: value=194.1191 unit=m³
